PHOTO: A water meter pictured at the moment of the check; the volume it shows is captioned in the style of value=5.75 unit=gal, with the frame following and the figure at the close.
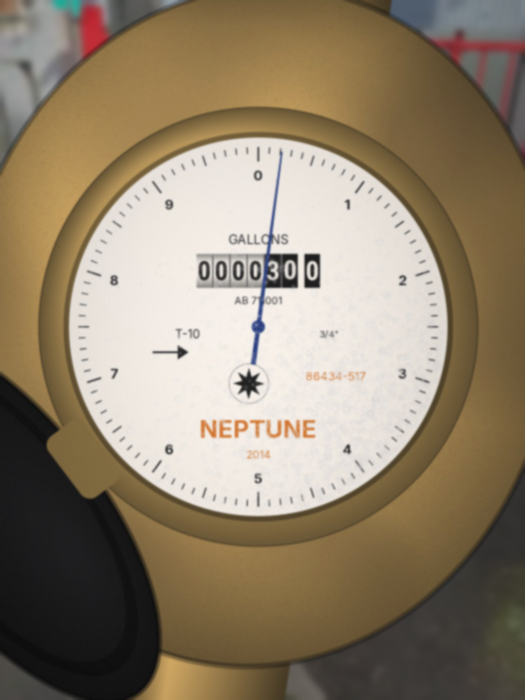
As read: value=300.2 unit=gal
